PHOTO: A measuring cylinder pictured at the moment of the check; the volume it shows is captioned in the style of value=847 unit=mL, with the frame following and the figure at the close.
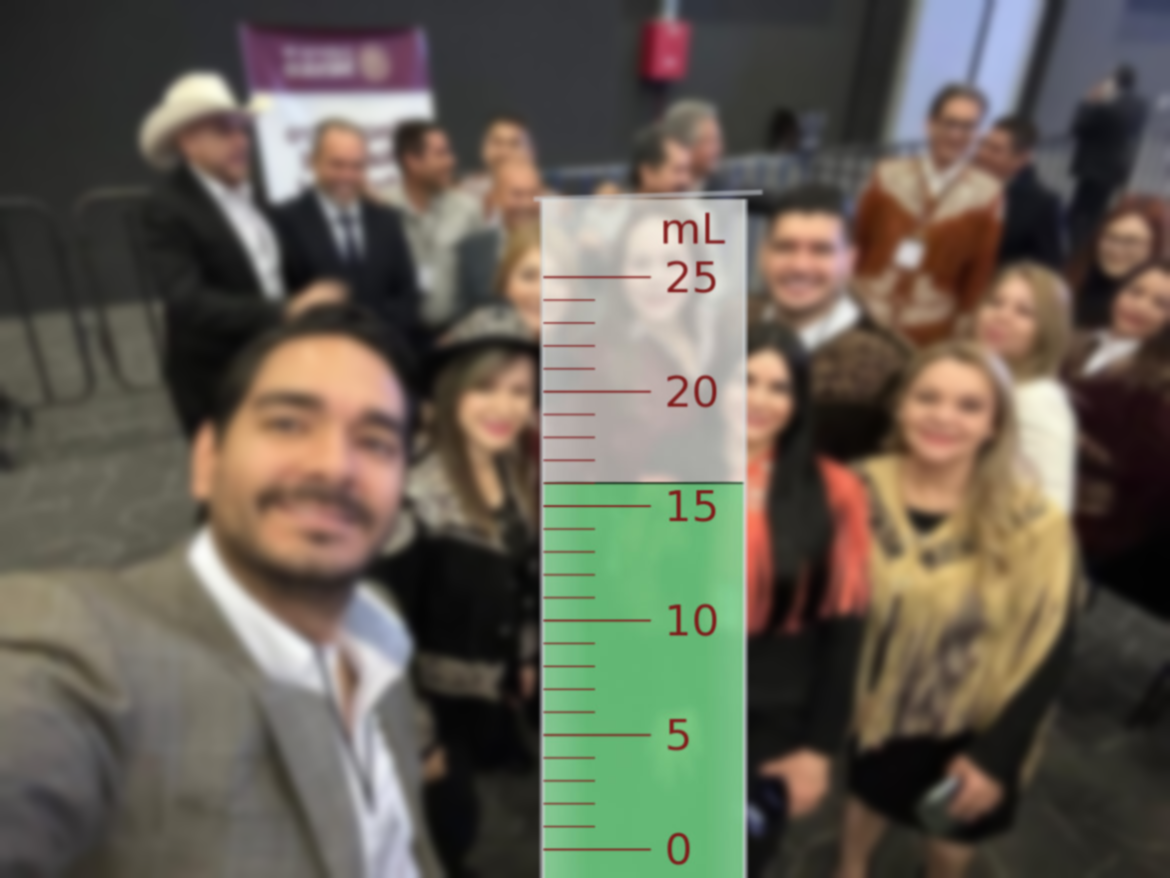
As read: value=16 unit=mL
